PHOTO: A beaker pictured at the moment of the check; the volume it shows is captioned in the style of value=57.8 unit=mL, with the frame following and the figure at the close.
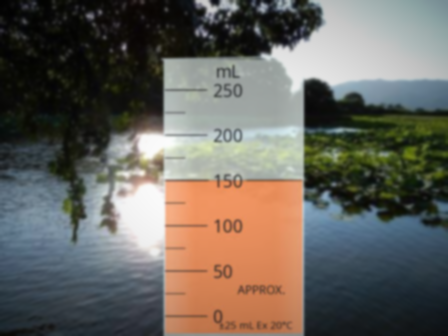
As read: value=150 unit=mL
